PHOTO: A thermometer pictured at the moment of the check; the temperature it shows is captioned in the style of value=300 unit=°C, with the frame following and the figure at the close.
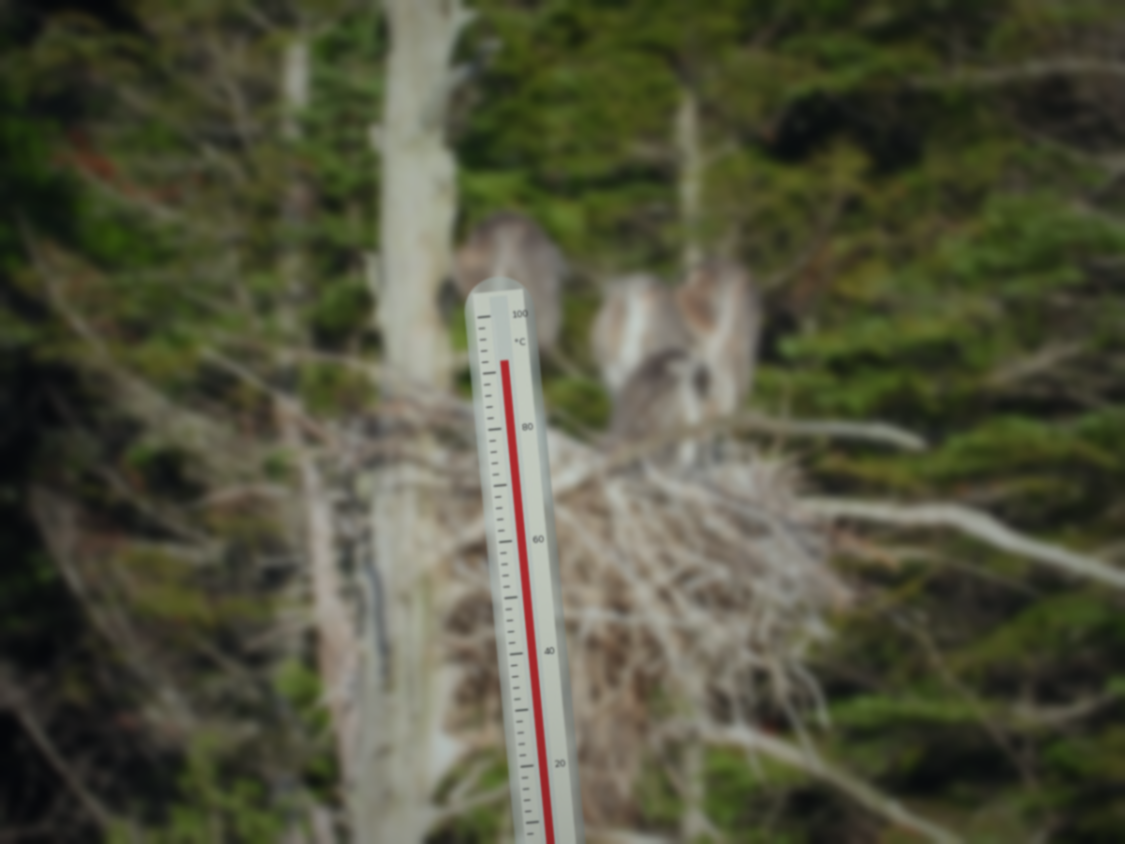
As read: value=92 unit=°C
